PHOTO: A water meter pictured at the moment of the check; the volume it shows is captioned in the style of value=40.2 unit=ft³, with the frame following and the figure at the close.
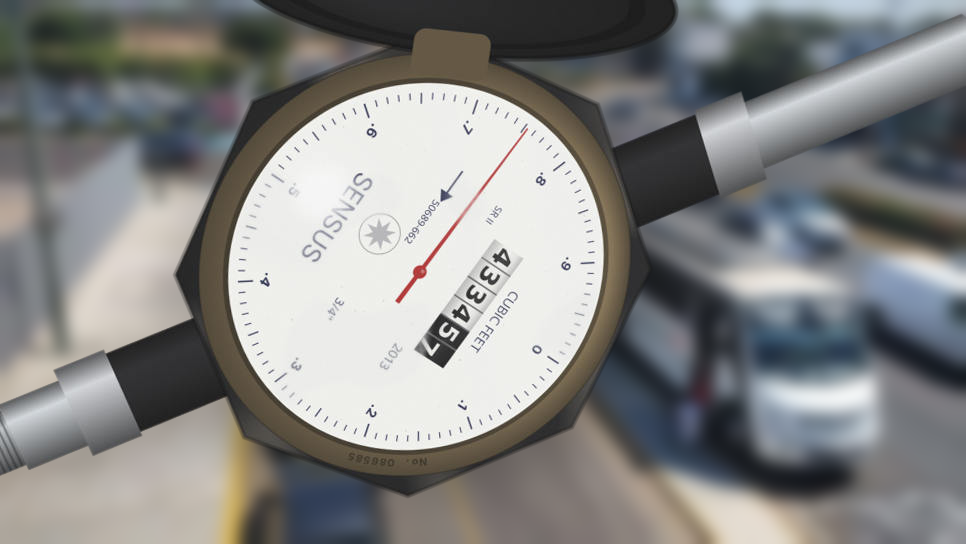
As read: value=433456.75 unit=ft³
